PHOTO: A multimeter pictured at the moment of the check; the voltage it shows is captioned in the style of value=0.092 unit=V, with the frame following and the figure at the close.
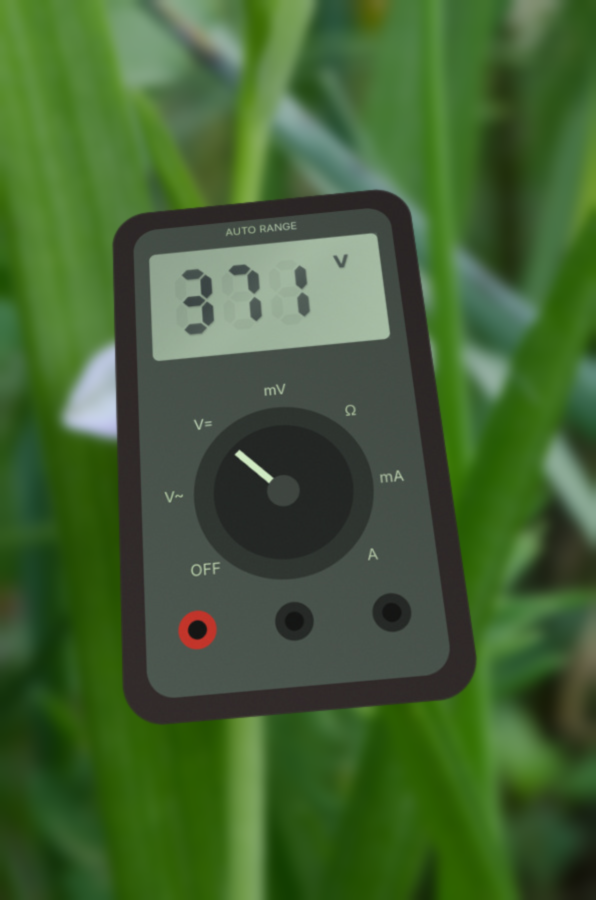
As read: value=371 unit=V
